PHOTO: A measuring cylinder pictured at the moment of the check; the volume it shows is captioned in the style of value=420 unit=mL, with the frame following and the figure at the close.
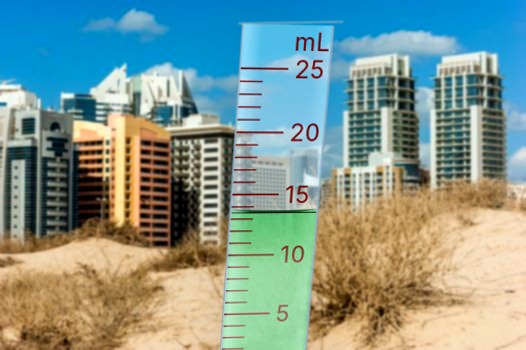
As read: value=13.5 unit=mL
